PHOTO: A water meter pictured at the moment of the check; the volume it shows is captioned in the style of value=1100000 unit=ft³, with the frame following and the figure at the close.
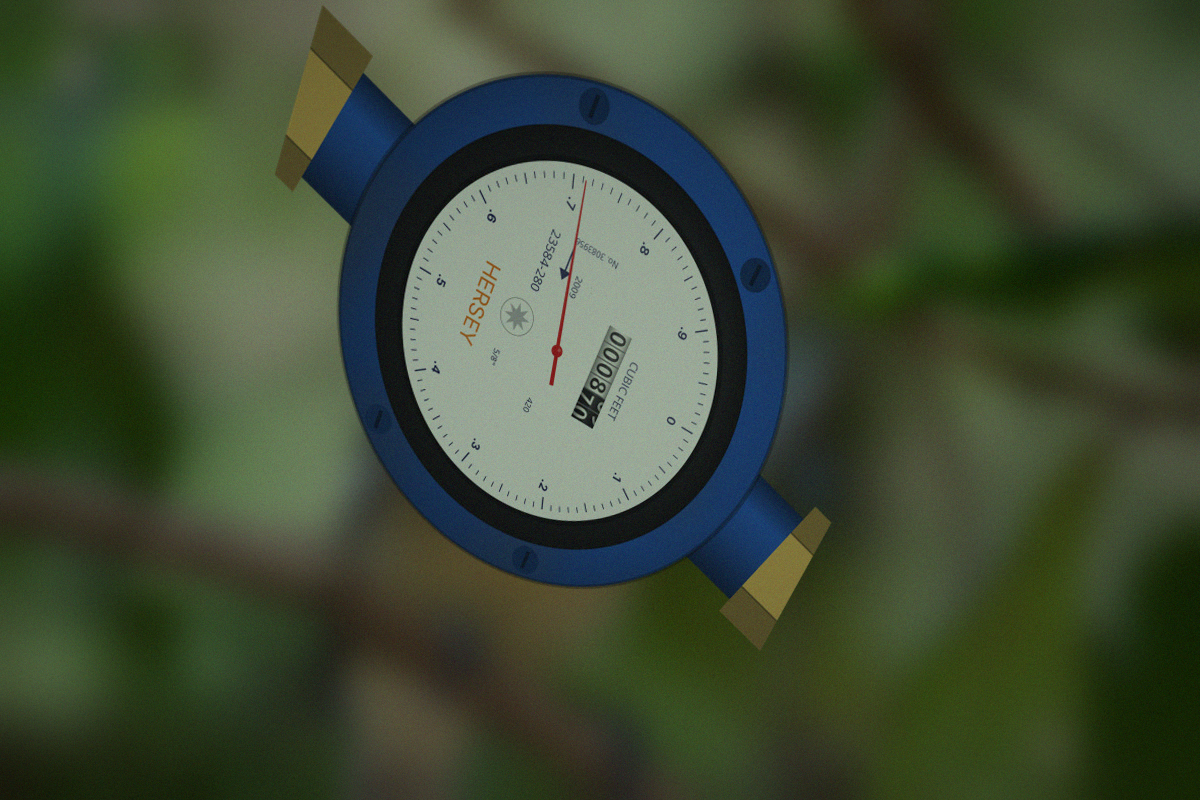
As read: value=869.71 unit=ft³
